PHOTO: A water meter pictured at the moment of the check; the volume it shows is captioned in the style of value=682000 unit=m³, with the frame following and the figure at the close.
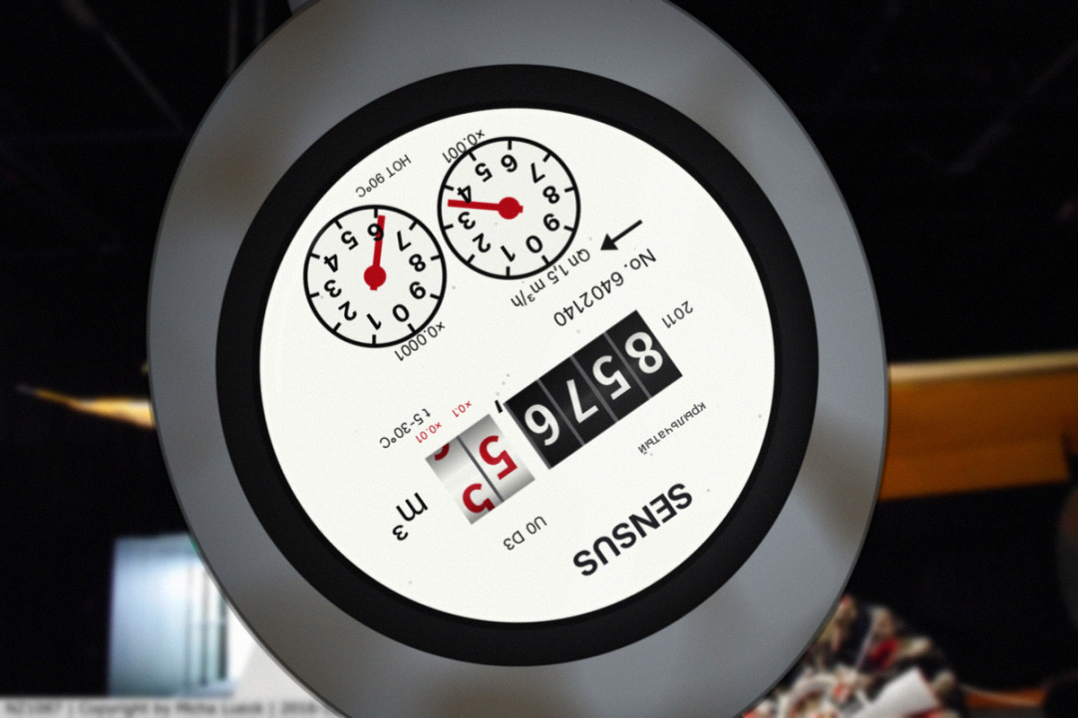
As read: value=8576.5536 unit=m³
